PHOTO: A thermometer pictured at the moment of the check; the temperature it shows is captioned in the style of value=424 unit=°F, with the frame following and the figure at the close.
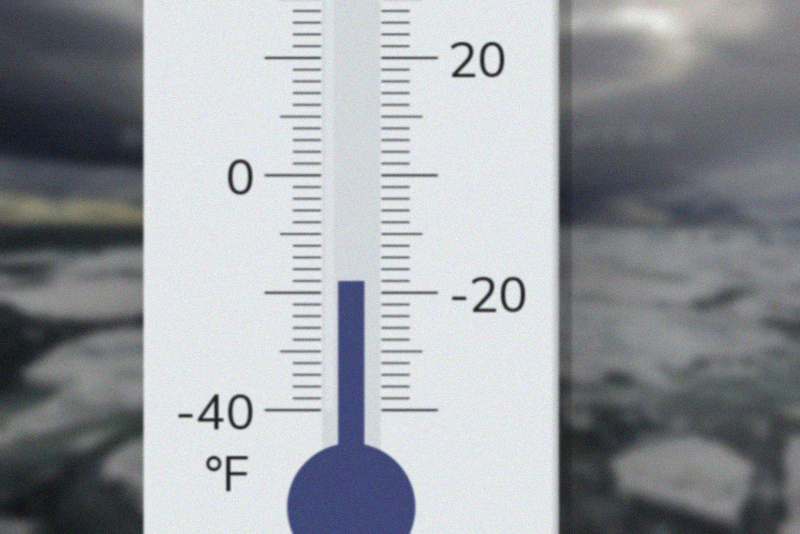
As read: value=-18 unit=°F
